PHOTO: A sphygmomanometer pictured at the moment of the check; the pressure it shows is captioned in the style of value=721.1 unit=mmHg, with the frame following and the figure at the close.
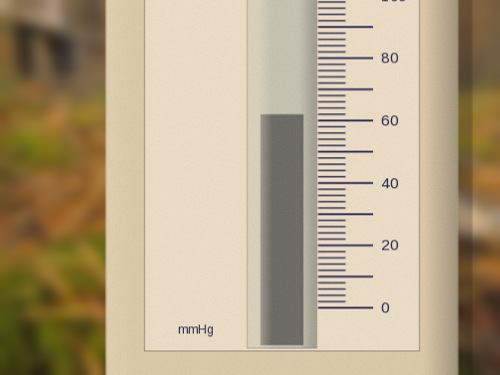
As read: value=62 unit=mmHg
